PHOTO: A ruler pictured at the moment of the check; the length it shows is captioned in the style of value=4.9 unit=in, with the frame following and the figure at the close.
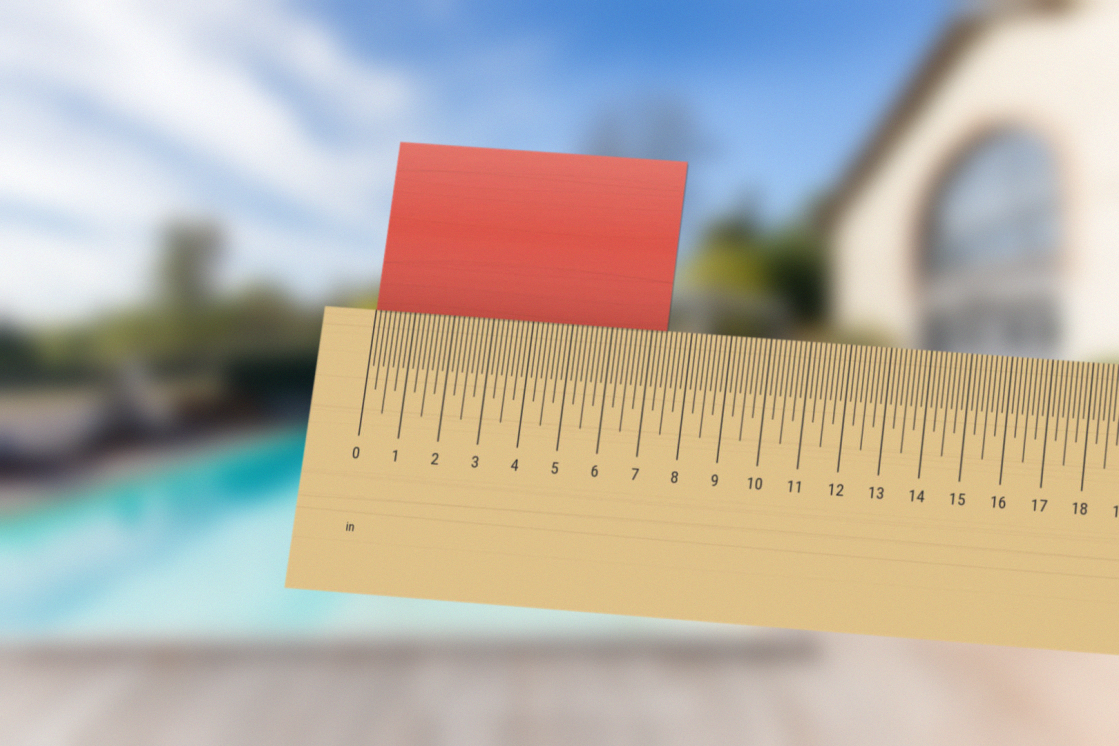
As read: value=7.375 unit=in
